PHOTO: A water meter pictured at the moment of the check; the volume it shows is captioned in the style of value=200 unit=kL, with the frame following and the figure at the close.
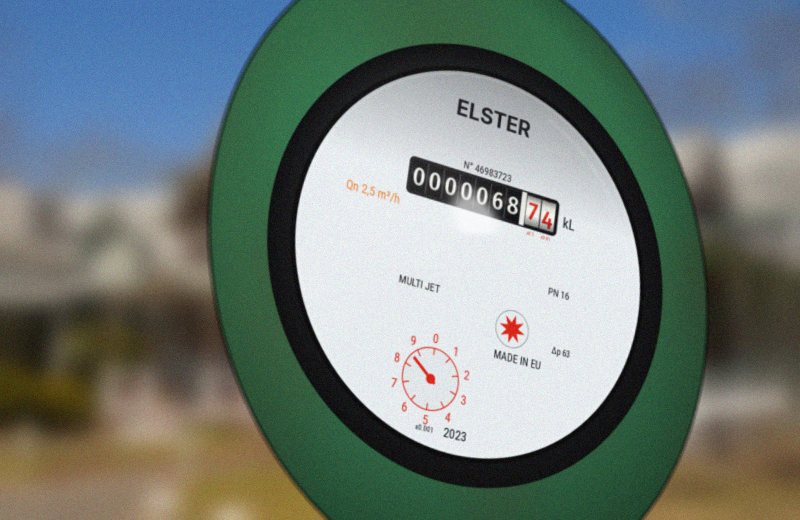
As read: value=68.738 unit=kL
